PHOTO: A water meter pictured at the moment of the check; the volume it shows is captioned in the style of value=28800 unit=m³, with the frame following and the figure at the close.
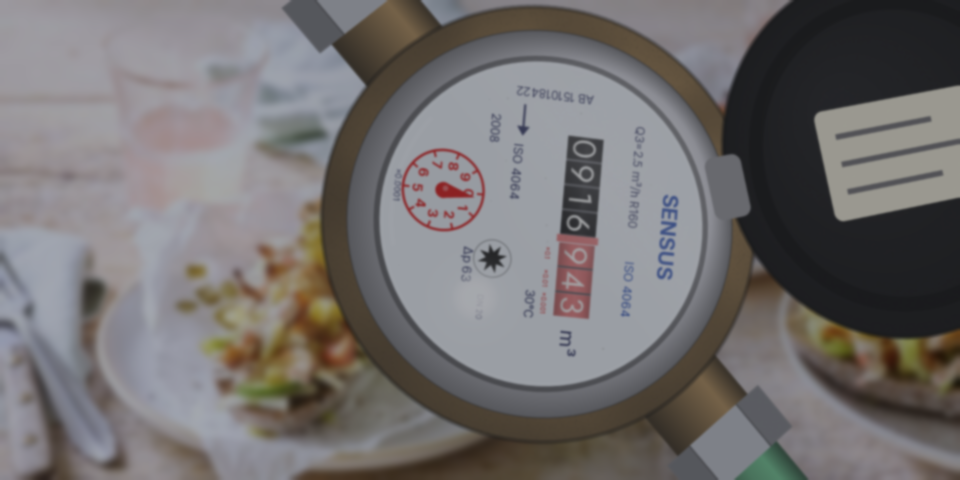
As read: value=916.9430 unit=m³
